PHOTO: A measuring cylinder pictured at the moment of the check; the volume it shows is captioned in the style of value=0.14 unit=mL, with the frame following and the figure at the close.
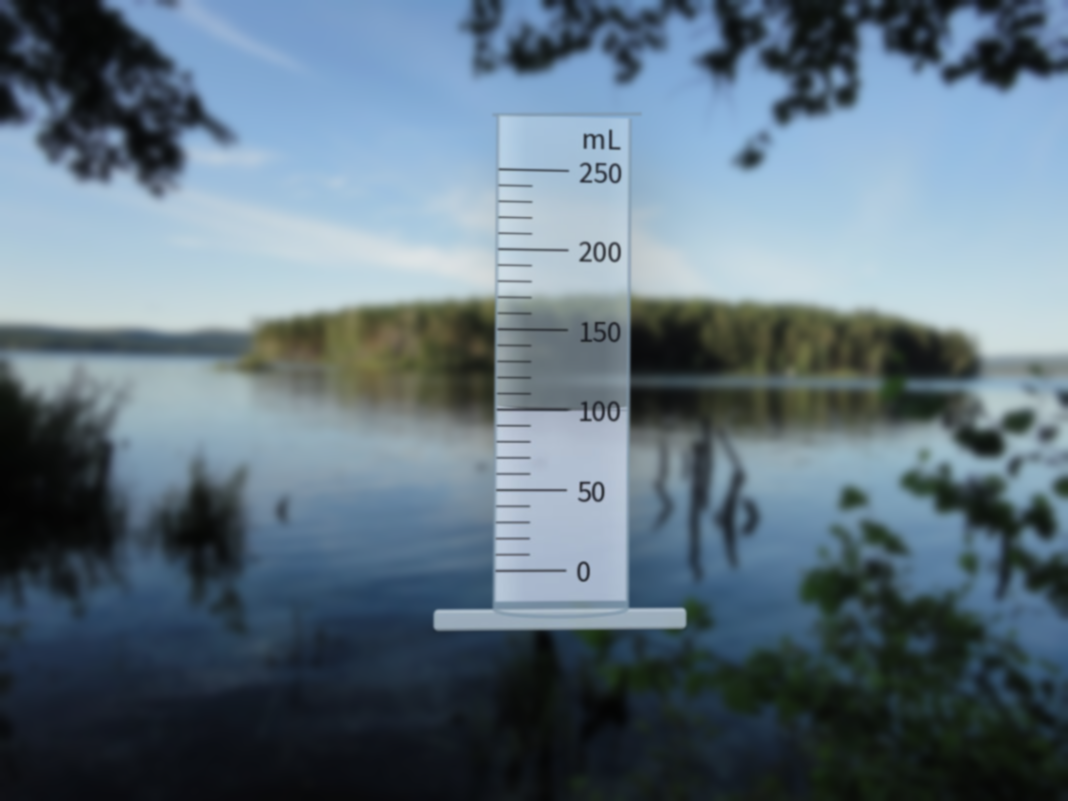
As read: value=100 unit=mL
